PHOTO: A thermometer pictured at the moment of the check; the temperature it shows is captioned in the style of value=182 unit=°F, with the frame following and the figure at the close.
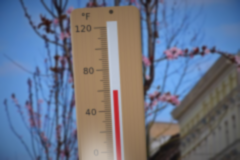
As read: value=60 unit=°F
